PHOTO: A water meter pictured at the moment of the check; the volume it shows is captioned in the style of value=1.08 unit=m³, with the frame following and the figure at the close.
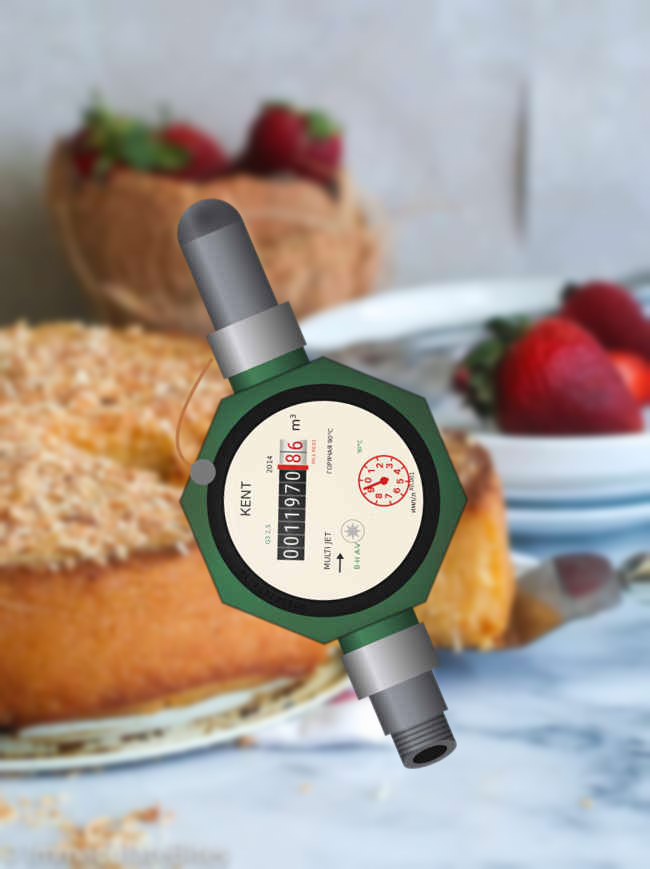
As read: value=11970.859 unit=m³
